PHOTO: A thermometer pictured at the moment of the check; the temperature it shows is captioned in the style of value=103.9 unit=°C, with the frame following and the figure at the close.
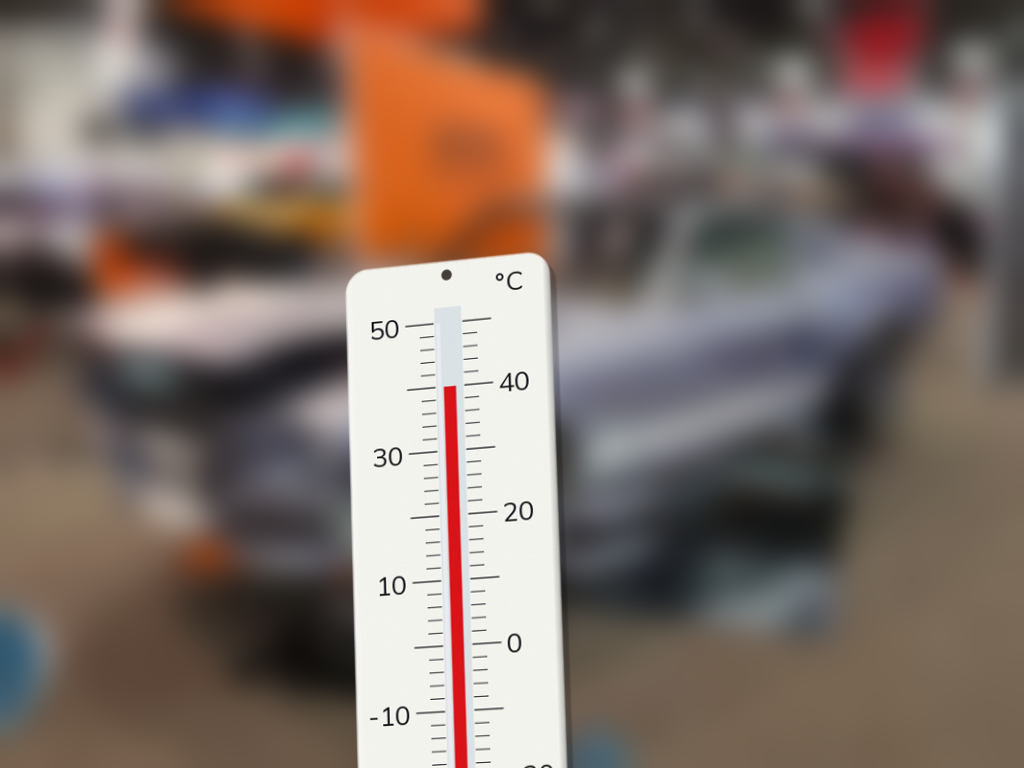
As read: value=40 unit=°C
